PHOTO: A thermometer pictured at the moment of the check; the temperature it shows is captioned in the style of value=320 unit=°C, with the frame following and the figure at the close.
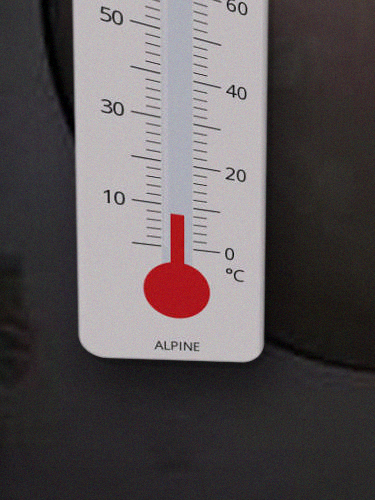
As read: value=8 unit=°C
